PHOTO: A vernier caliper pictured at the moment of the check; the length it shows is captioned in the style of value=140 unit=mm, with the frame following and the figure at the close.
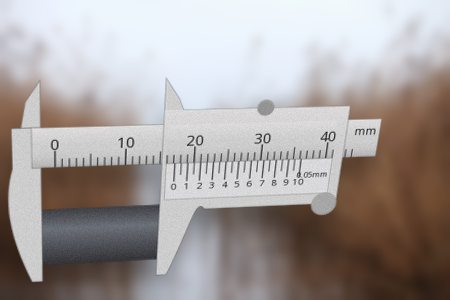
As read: value=17.2 unit=mm
